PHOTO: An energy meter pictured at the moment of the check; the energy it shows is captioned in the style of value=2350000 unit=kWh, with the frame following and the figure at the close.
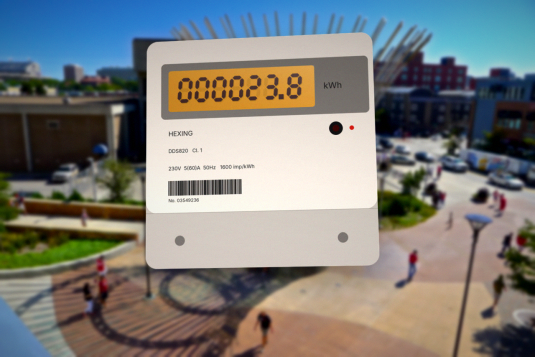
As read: value=23.8 unit=kWh
